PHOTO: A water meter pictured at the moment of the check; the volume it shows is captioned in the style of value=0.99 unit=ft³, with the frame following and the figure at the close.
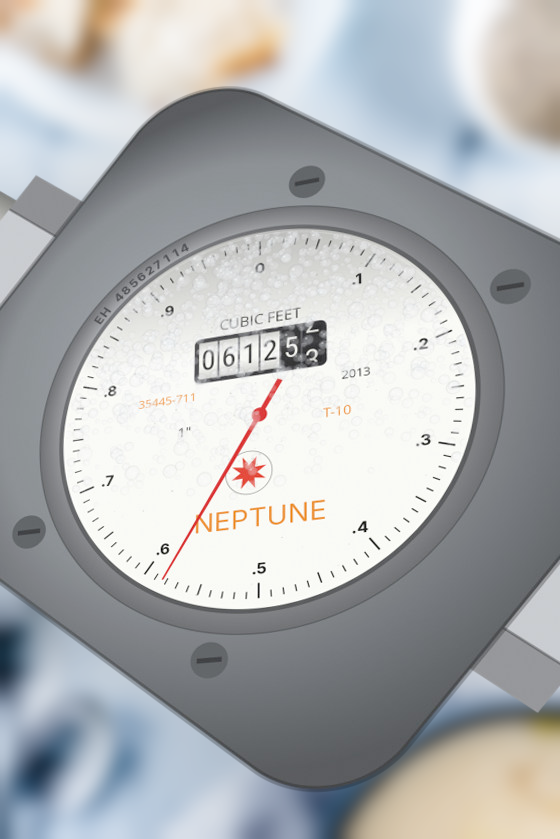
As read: value=61252.58 unit=ft³
